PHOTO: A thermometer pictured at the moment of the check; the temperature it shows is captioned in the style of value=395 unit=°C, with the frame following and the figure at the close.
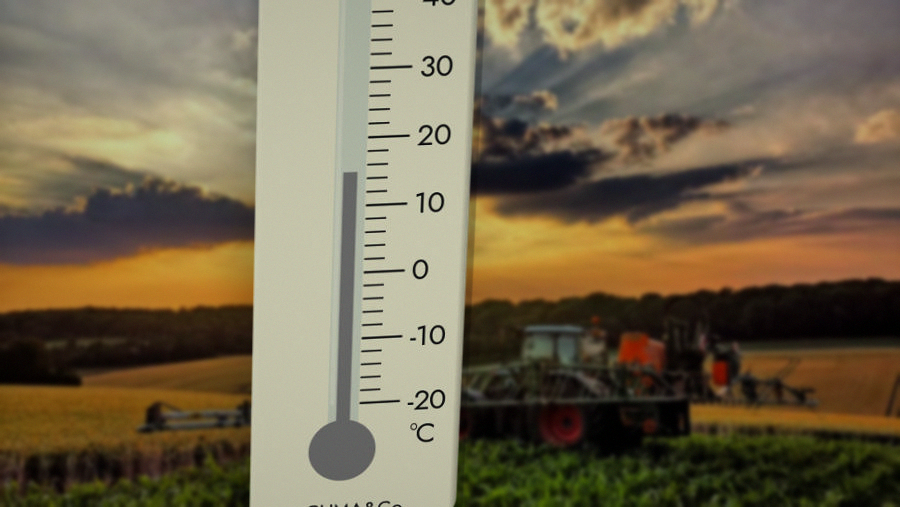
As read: value=15 unit=°C
